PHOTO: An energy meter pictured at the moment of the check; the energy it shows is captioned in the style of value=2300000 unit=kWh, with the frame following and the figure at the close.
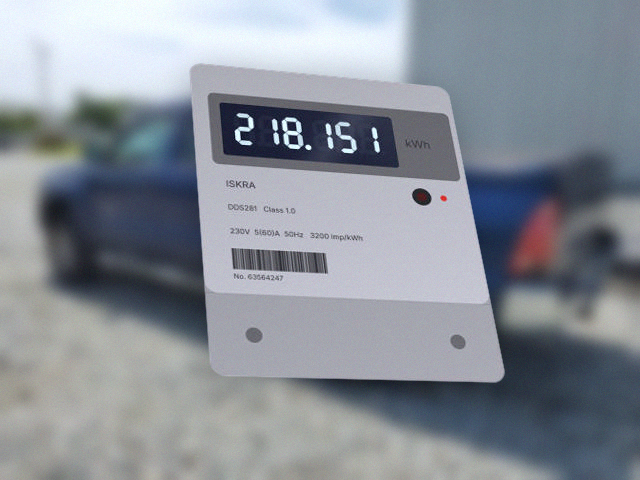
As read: value=218.151 unit=kWh
